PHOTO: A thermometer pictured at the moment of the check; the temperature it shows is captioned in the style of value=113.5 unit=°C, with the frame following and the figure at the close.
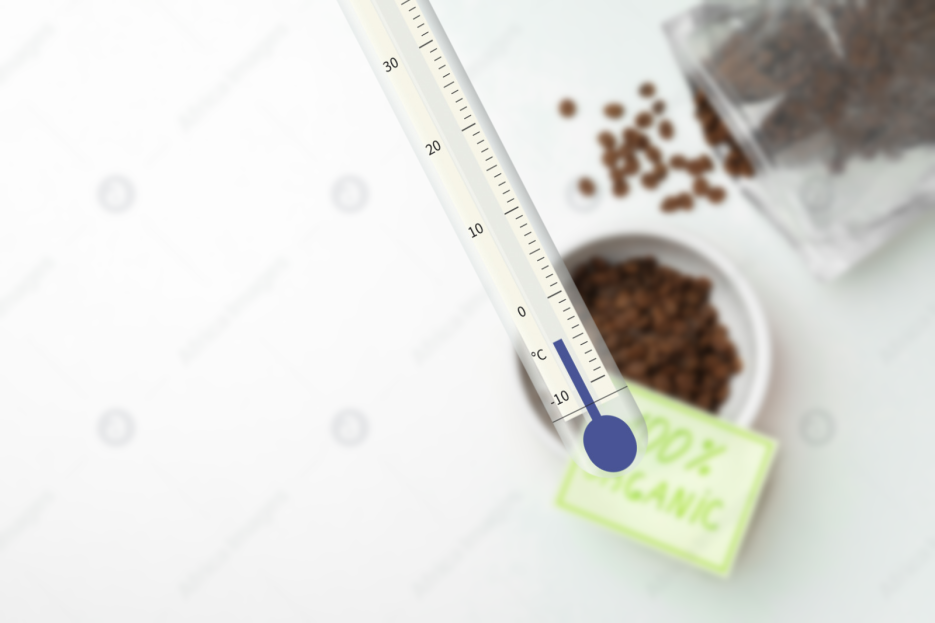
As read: value=-4.5 unit=°C
